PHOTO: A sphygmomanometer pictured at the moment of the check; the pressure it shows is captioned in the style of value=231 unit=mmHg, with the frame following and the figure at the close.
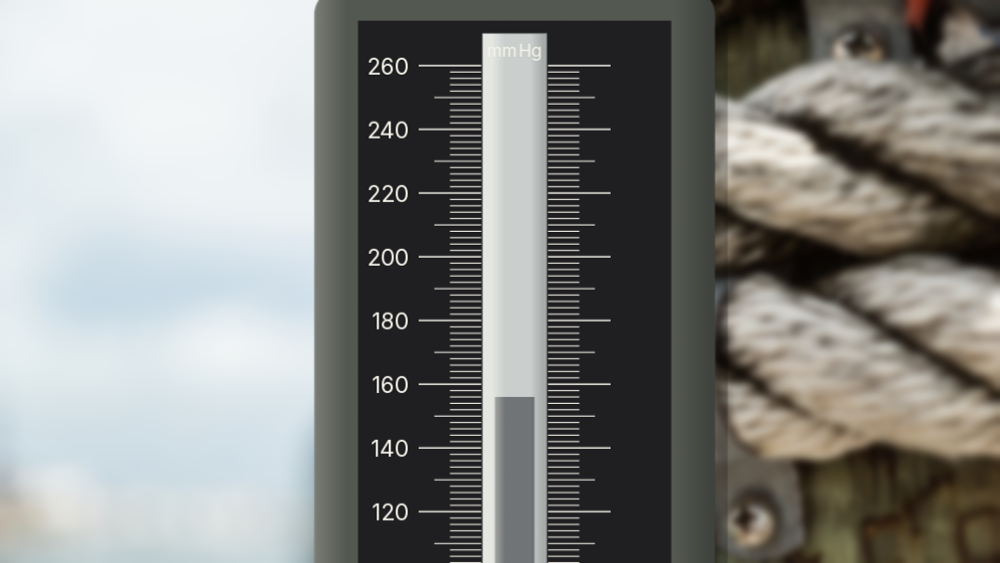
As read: value=156 unit=mmHg
